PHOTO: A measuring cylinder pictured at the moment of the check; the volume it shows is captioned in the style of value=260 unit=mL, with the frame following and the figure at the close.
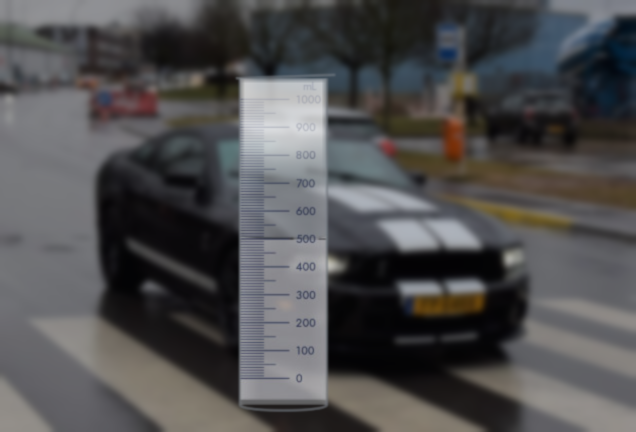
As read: value=500 unit=mL
